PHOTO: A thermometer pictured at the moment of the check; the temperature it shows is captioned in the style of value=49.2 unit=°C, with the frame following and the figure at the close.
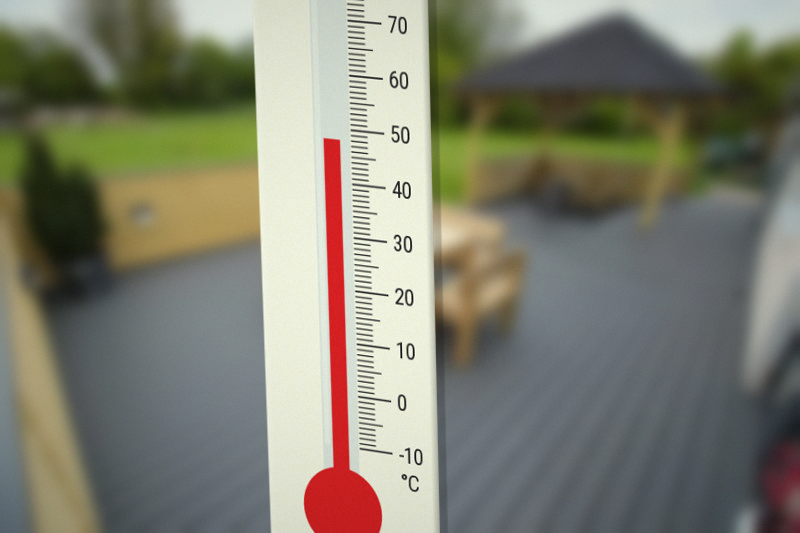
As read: value=48 unit=°C
